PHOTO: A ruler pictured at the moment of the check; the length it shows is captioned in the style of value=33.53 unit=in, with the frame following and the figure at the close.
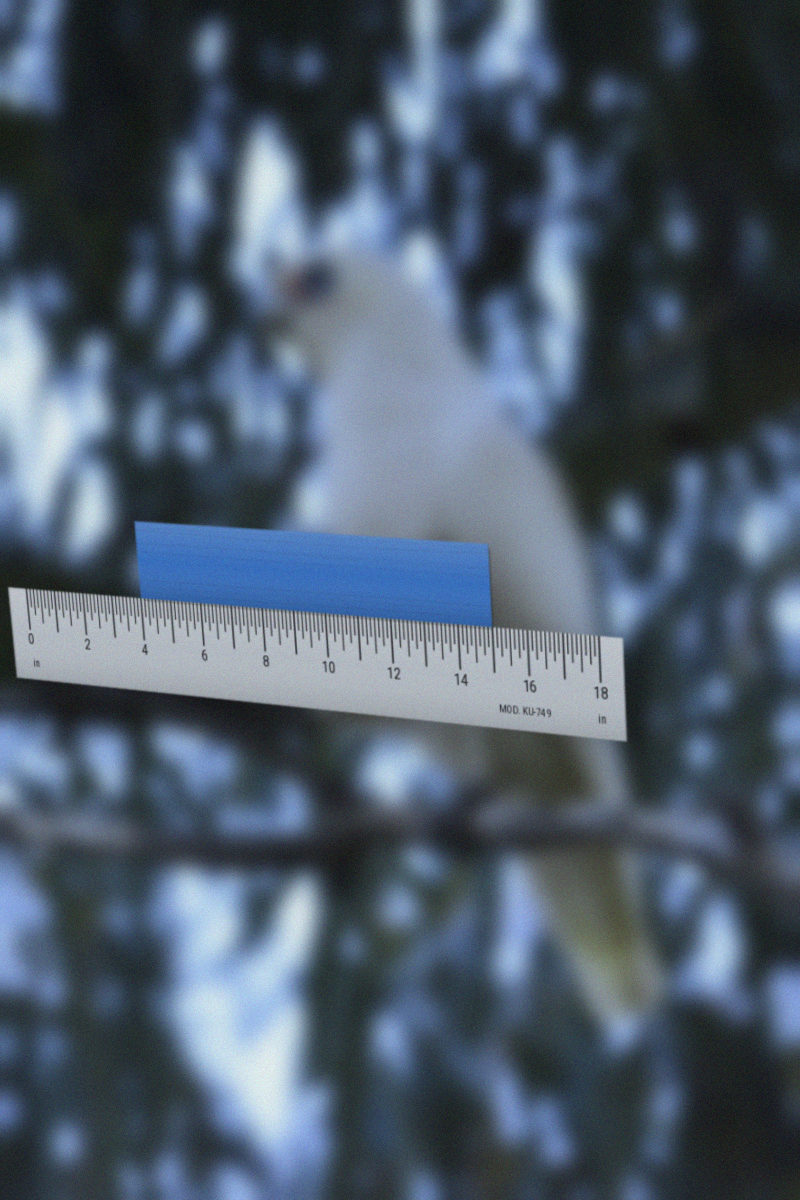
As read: value=11 unit=in
